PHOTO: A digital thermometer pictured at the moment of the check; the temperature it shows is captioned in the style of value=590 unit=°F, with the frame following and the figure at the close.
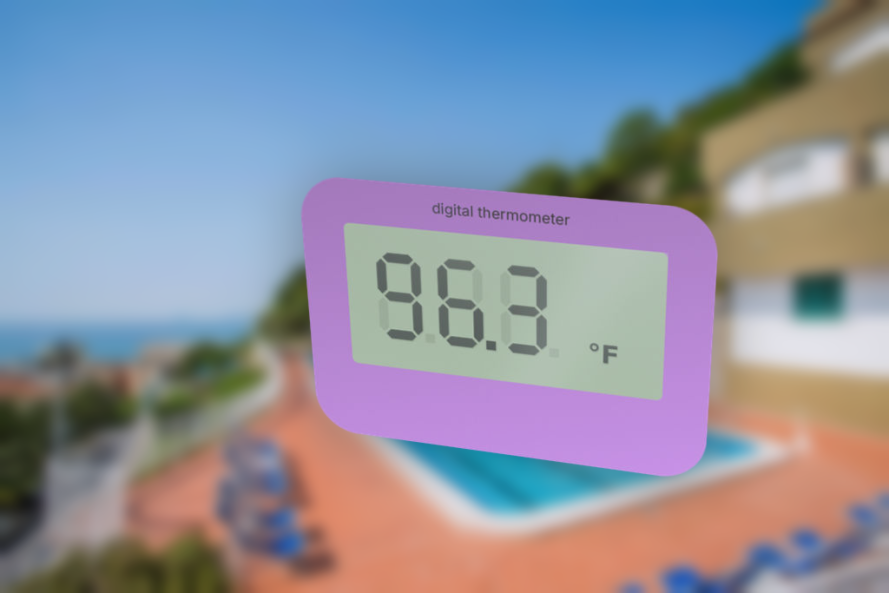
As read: value=96.3 unit=°F
